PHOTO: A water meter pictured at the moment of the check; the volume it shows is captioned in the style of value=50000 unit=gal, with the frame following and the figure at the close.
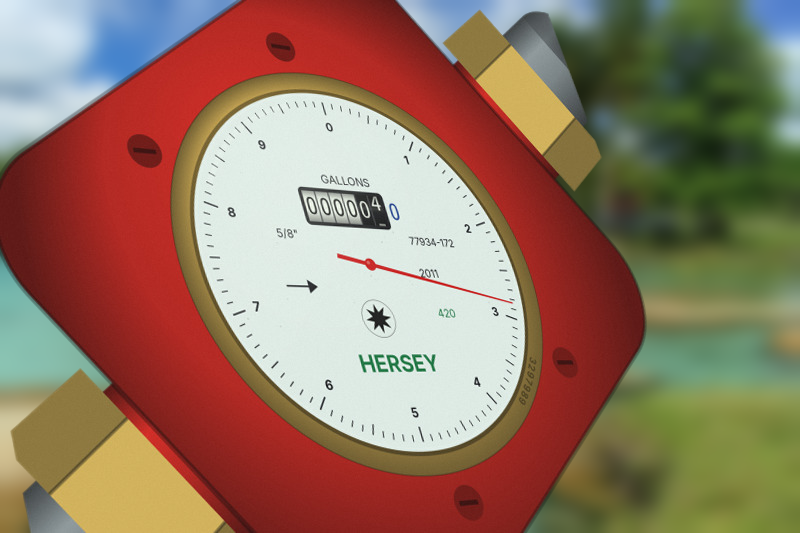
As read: value=42.8 unit=gal
